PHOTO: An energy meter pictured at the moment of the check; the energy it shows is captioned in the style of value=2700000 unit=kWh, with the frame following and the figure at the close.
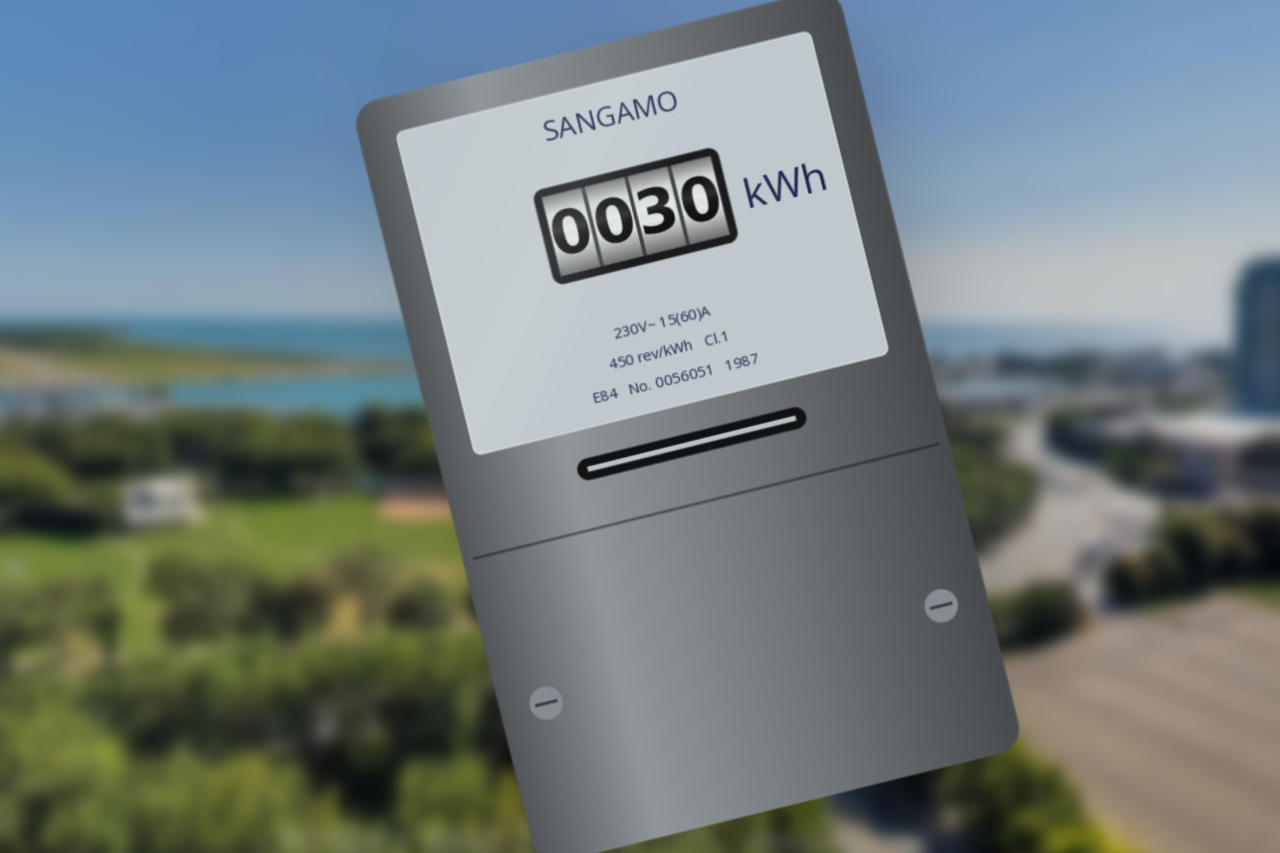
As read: value=30 unit=kWh
